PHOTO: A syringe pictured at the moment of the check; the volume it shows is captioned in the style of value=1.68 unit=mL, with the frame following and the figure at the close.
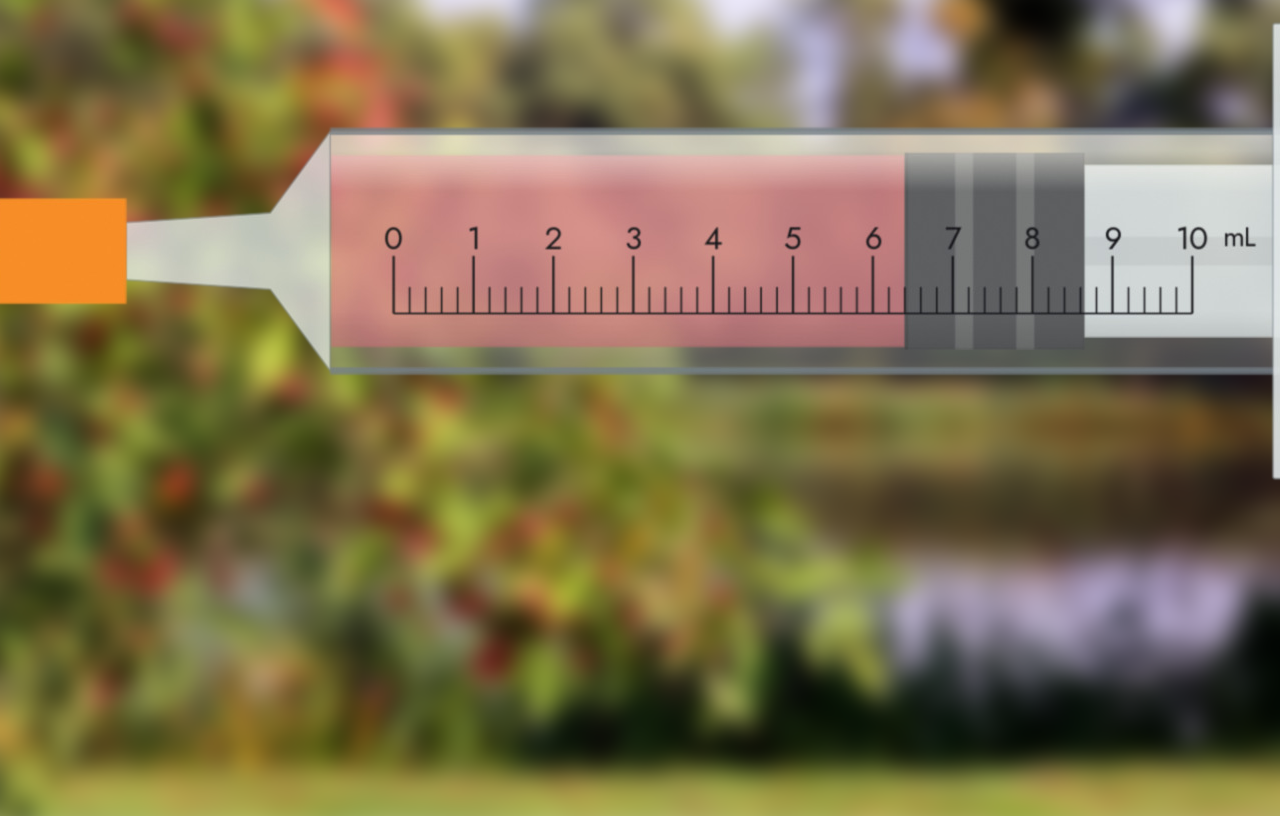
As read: value=6.4 unit=mL
